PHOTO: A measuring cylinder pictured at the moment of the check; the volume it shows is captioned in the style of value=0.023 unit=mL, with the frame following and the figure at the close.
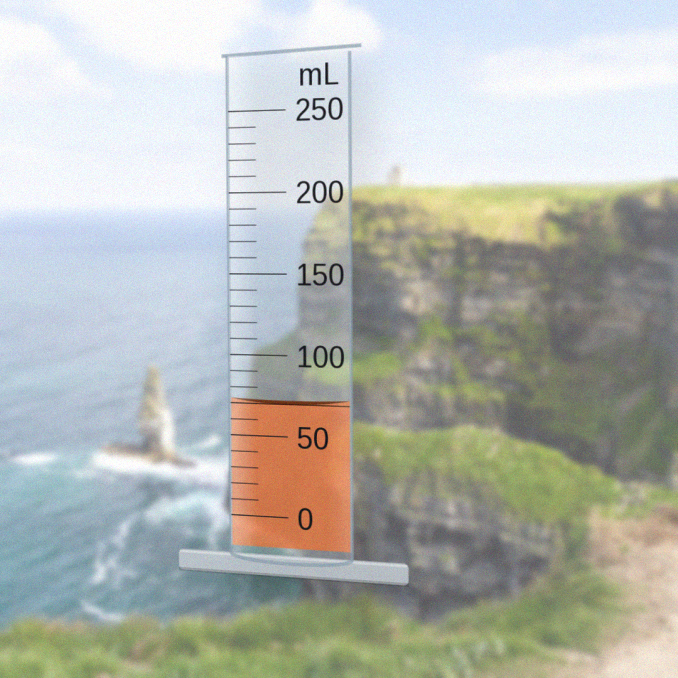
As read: value=70 unit=mL
